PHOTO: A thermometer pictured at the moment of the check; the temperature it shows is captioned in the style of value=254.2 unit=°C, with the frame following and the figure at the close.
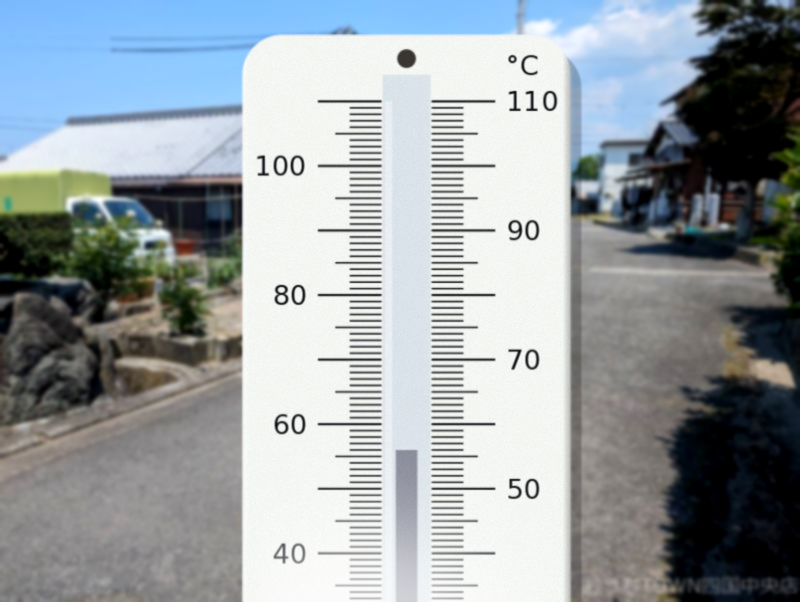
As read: value=56 unit=°C
